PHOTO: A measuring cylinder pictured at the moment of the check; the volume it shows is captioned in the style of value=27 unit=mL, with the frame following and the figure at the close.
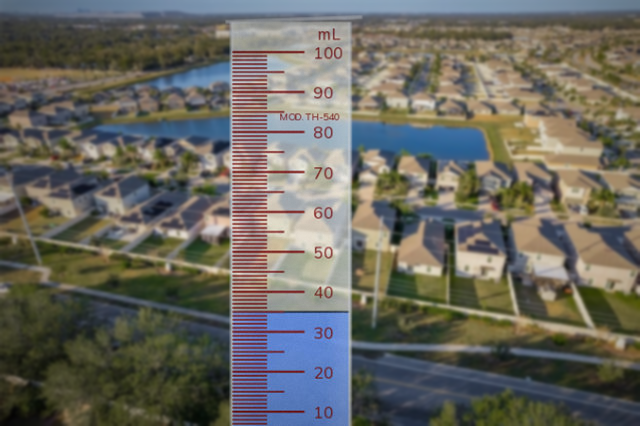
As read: value=35 unit=mL
